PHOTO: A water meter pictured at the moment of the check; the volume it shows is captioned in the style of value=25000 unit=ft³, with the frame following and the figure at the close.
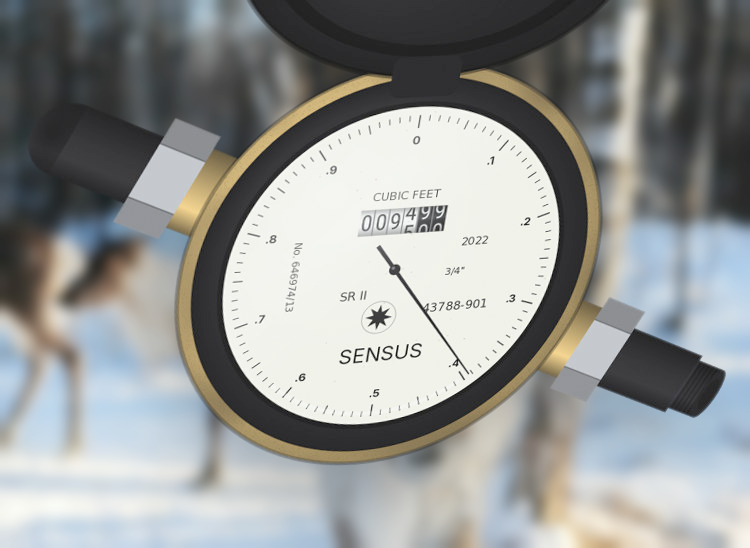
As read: value=9499.39 unit=ft³
